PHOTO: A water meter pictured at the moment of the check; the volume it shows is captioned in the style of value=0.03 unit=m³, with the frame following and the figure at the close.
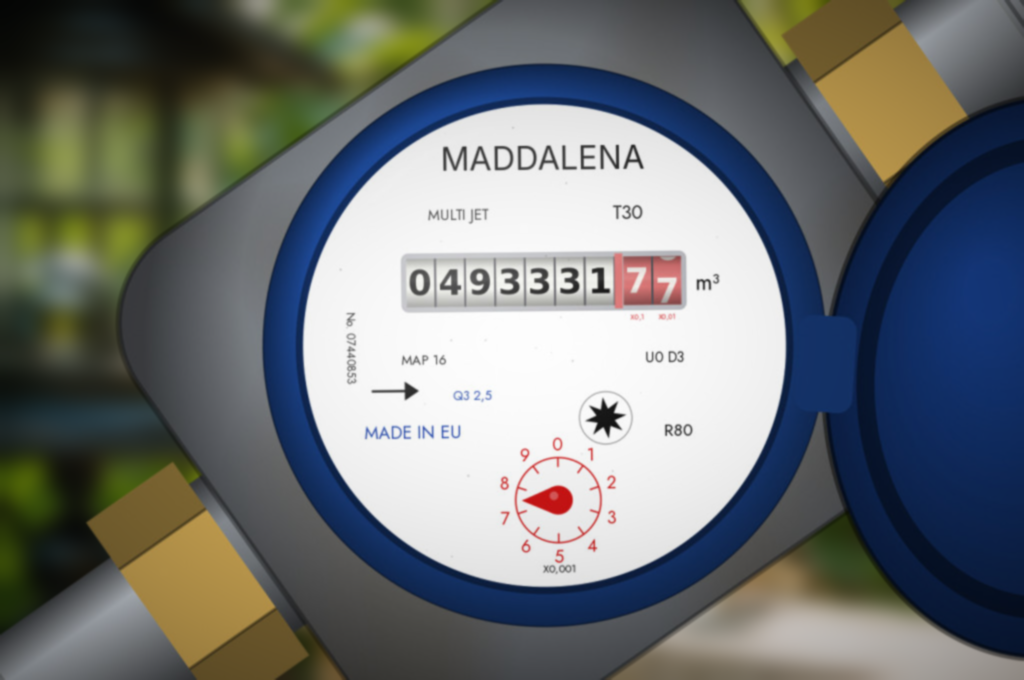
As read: value=493331.767 unit=m³
